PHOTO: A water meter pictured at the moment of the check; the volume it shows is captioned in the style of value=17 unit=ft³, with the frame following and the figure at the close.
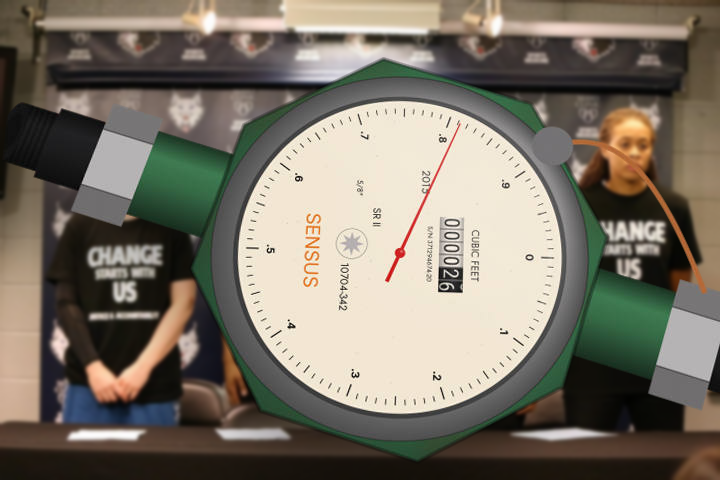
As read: value=25.81 unit=ft³
